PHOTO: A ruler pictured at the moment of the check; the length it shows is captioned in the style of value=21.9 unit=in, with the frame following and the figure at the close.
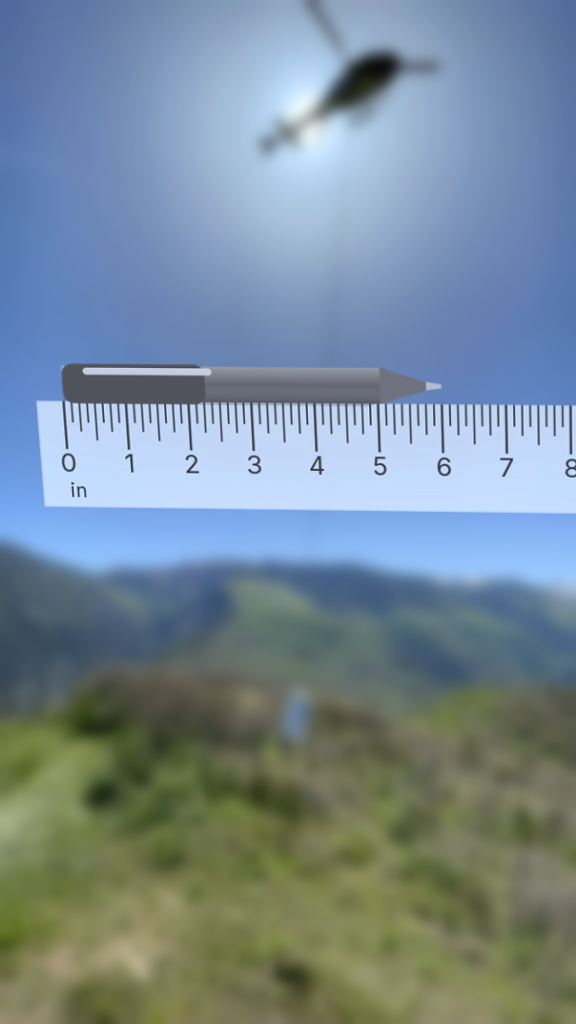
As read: value=6 unit=in
